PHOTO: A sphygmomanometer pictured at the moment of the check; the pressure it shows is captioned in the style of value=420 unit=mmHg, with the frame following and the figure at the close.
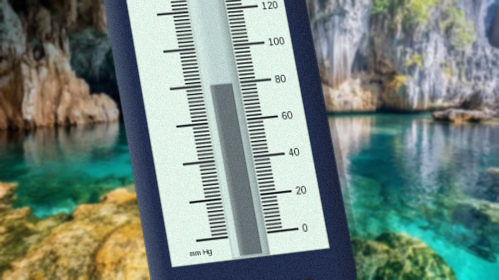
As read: value=80 unit=mmHg
